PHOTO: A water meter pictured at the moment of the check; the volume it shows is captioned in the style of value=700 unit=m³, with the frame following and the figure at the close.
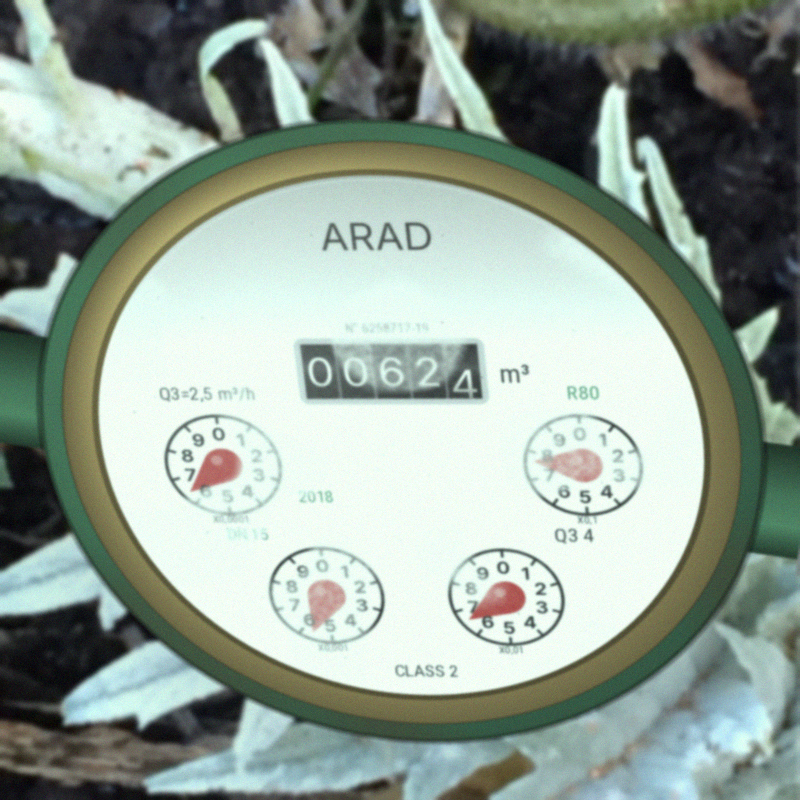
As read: value=623.7656 unit=m³
